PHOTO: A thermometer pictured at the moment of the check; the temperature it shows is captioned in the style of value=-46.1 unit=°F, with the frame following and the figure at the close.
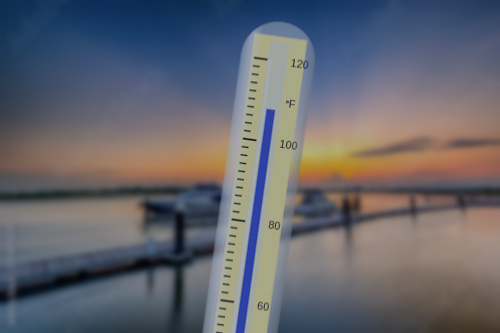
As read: value=108 unit=°F
